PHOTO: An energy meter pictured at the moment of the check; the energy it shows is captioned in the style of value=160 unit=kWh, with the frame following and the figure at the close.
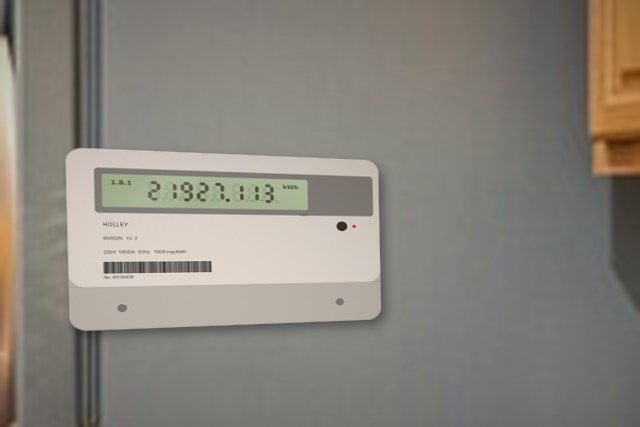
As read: value=21927.113 unit=kWh
